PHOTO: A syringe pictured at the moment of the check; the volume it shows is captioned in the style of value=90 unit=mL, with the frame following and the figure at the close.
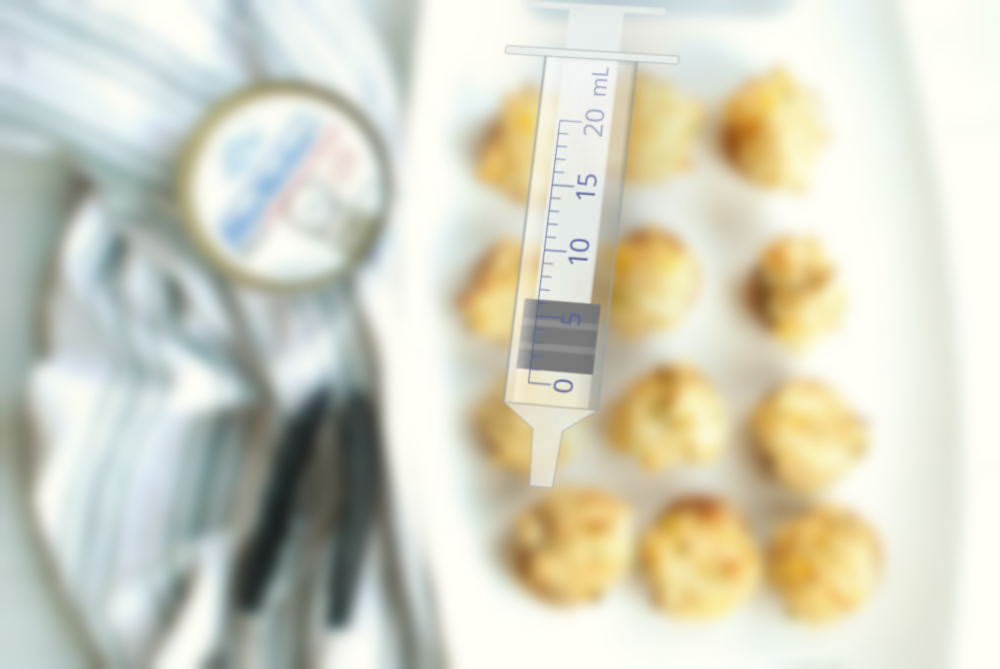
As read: value=1 unit=mL
